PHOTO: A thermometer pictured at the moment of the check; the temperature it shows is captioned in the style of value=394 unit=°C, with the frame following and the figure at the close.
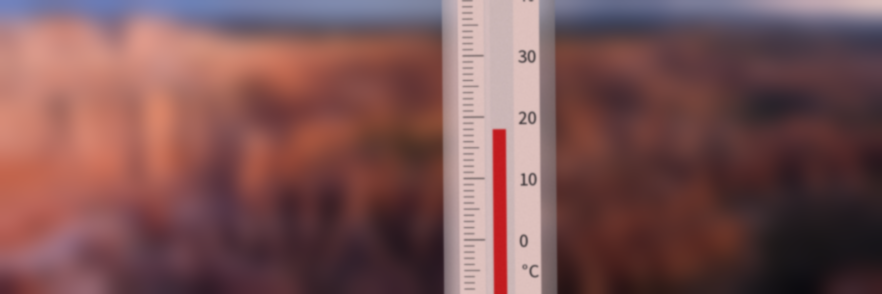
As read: value=18 unit=°C
